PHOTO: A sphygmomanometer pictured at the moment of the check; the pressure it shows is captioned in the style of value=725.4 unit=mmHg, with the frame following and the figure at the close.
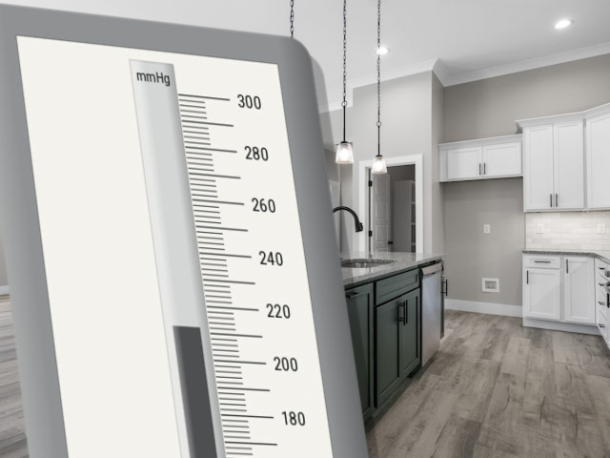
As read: value=212 unit=mmHg
